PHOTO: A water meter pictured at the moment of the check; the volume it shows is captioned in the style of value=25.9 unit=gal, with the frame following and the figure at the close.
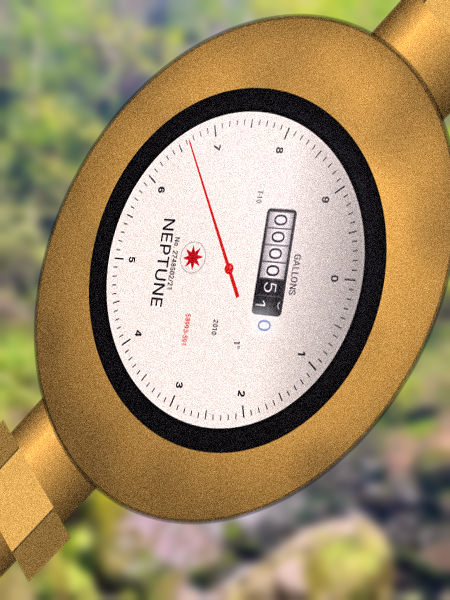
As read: value=506.6 unit=gal
